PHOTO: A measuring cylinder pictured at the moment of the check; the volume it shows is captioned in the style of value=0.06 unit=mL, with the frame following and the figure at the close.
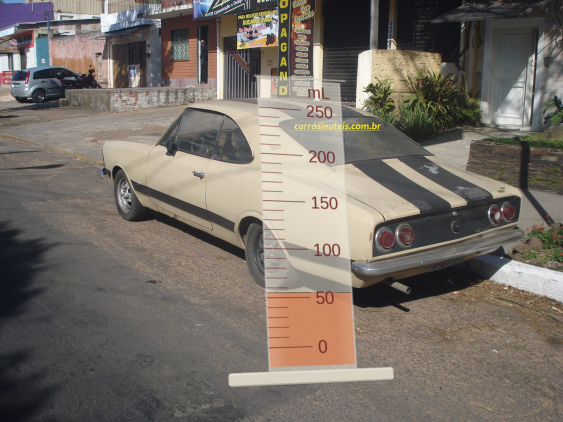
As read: value=55 unit=mL
